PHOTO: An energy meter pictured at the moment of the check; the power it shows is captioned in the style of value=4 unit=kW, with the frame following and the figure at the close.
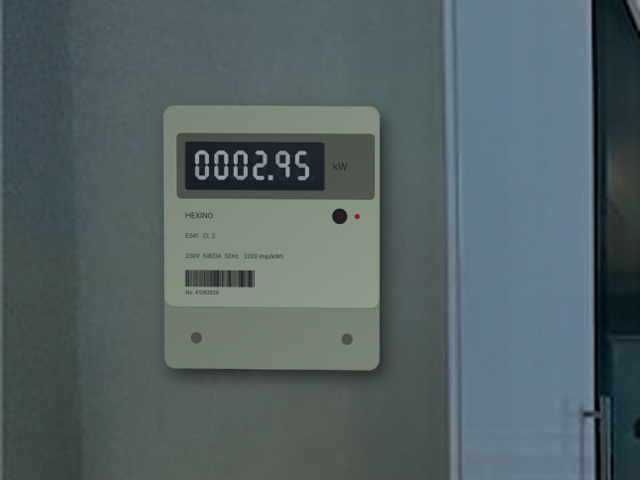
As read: value=2.95 unit=kW
